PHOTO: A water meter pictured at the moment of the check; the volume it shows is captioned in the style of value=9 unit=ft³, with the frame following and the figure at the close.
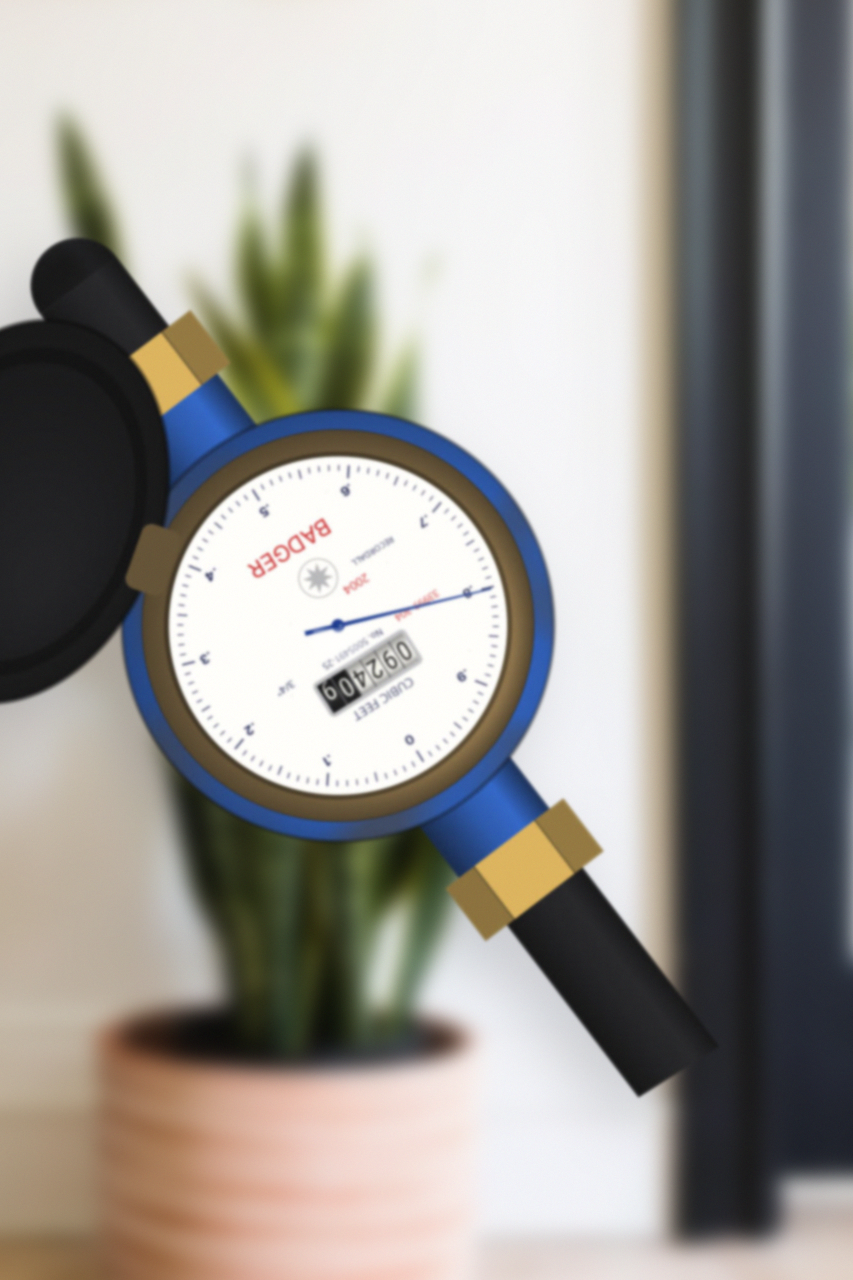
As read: value=92408.80 unit=ft³
